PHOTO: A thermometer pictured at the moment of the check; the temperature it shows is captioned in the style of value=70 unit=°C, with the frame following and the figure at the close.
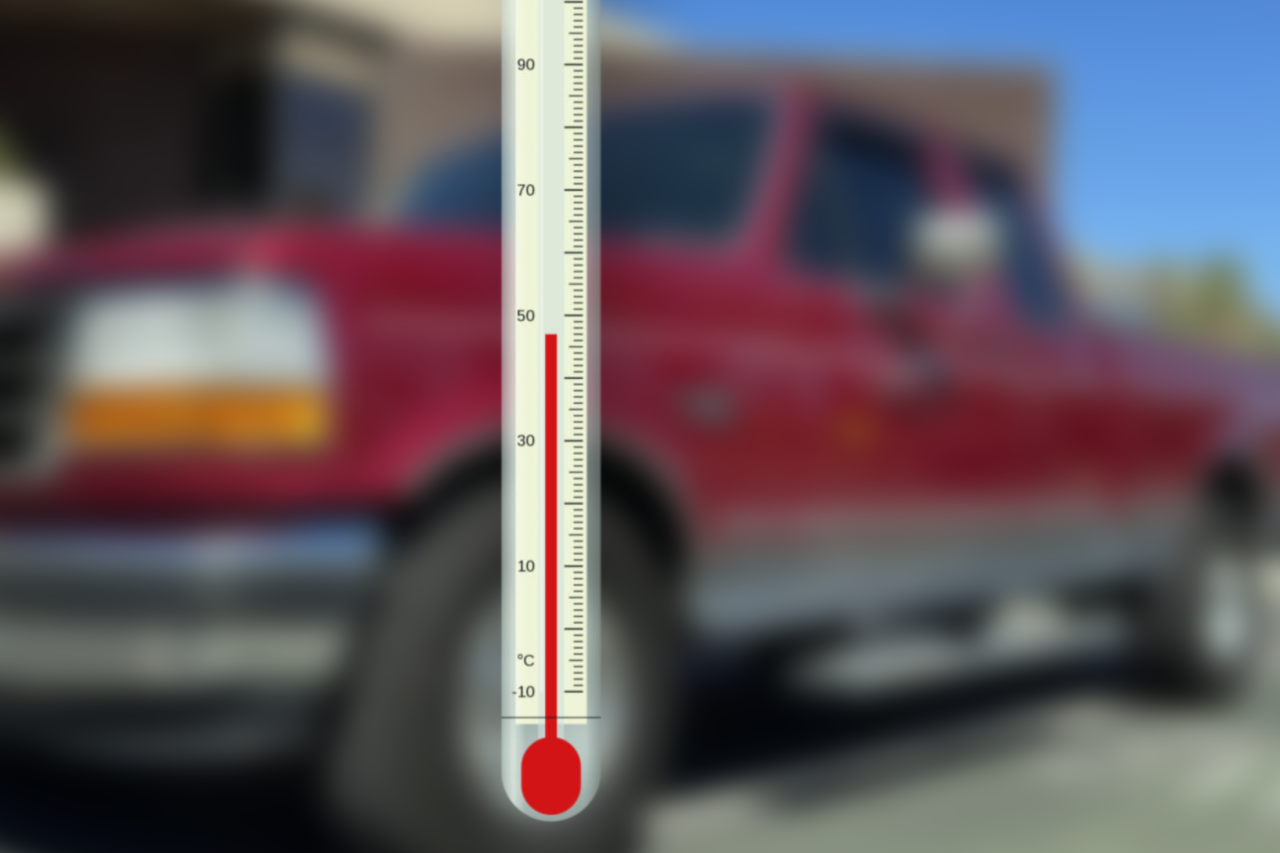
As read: value=47 unit=°C
